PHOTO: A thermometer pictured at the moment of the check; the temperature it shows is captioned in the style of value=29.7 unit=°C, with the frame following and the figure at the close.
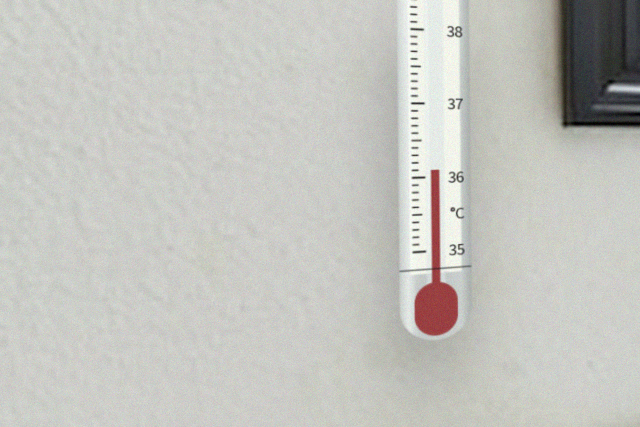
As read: value=36.1 unit=°C
